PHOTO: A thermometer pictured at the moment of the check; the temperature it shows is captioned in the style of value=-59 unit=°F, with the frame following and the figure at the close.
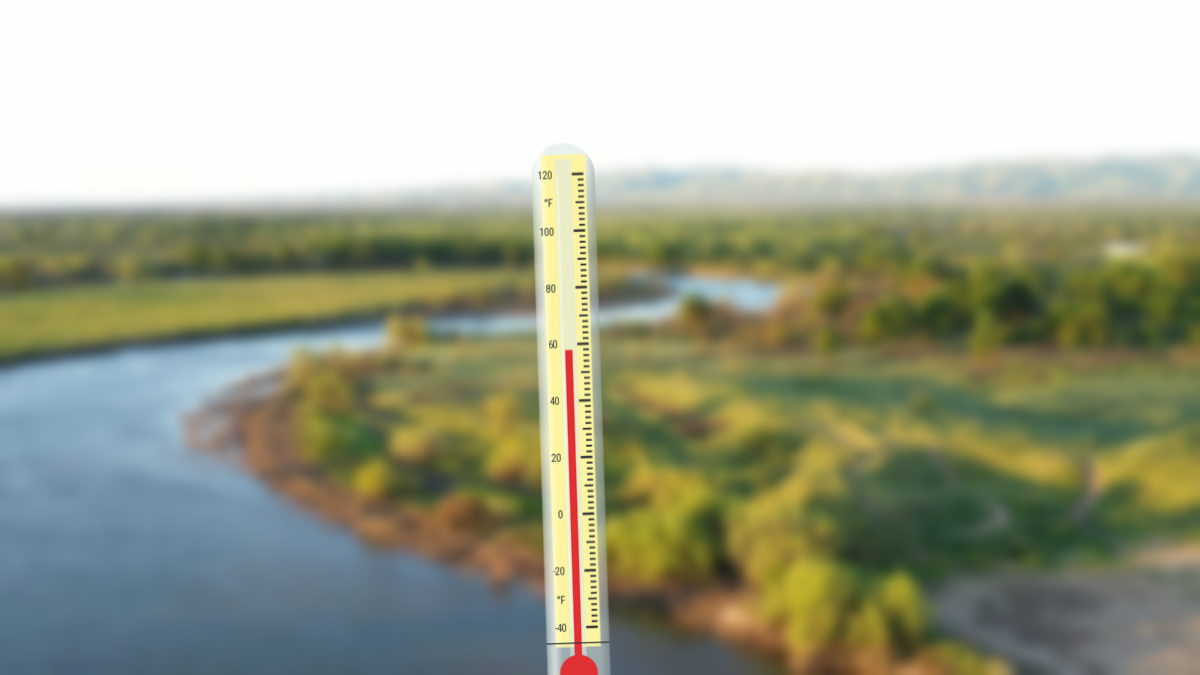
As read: value=58 unit=°F
